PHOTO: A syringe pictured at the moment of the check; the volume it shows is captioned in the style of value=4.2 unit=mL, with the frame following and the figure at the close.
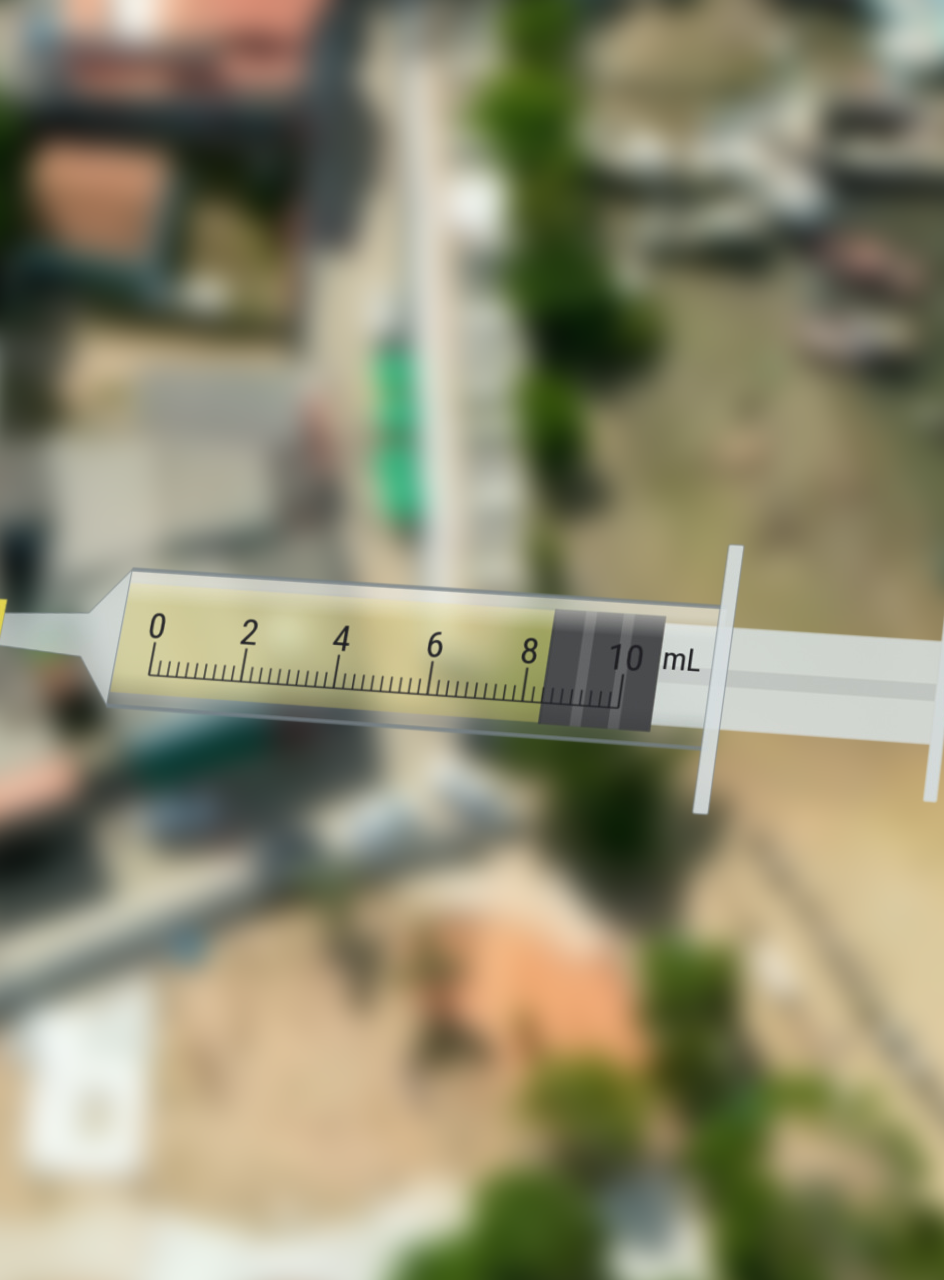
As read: value=8.4 unit=mL
